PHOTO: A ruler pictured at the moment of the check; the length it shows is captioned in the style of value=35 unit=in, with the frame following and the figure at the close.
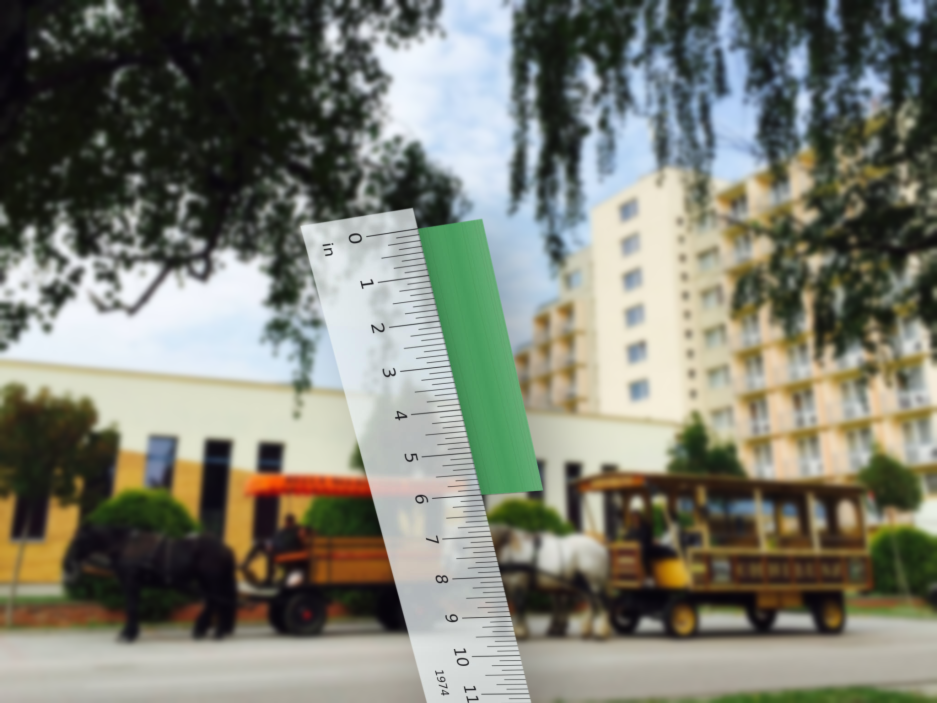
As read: value=6 unit=in
